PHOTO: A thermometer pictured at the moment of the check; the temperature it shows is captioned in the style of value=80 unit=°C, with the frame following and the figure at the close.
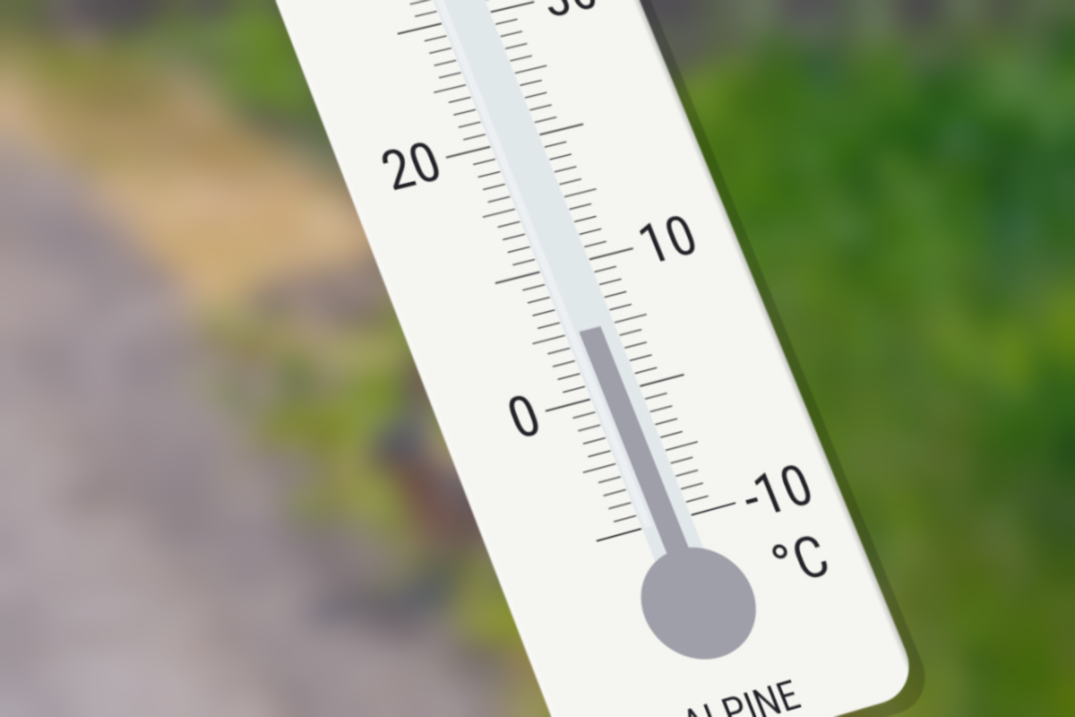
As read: value=5 unit=°C
